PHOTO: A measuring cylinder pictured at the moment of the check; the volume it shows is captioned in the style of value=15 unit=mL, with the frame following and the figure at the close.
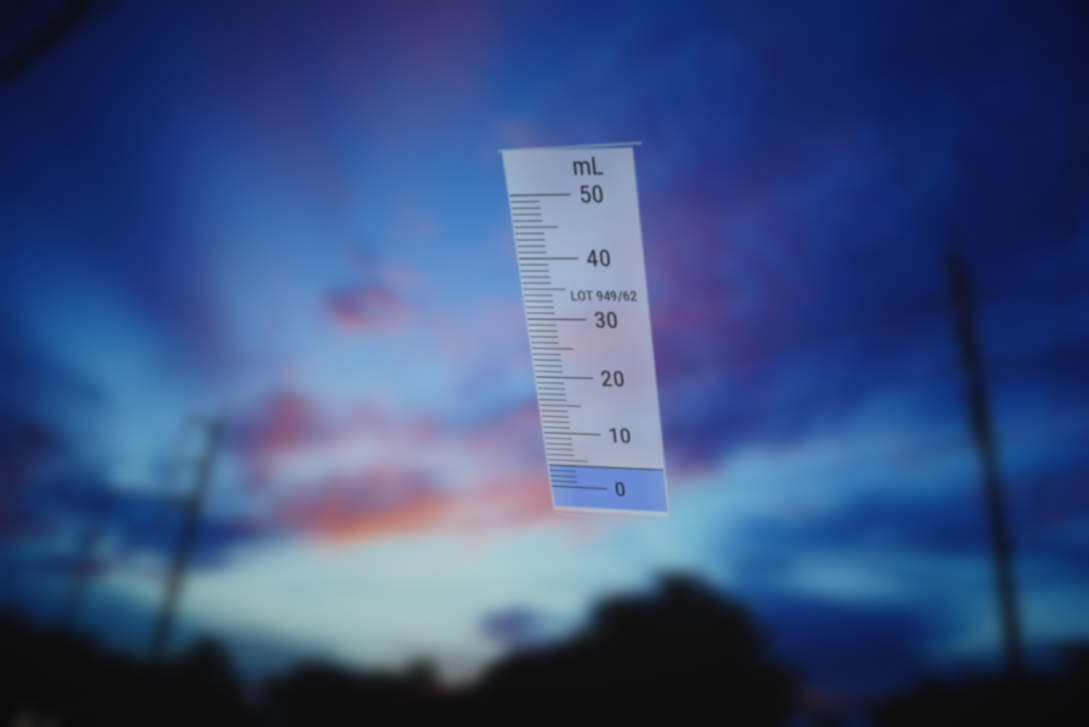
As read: value=4 unit=mL
